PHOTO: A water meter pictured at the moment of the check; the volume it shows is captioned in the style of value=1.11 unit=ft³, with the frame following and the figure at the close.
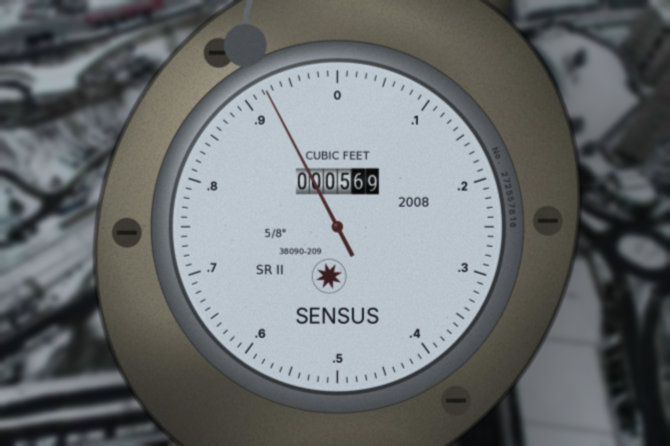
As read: value=568.92 unit=ft³
